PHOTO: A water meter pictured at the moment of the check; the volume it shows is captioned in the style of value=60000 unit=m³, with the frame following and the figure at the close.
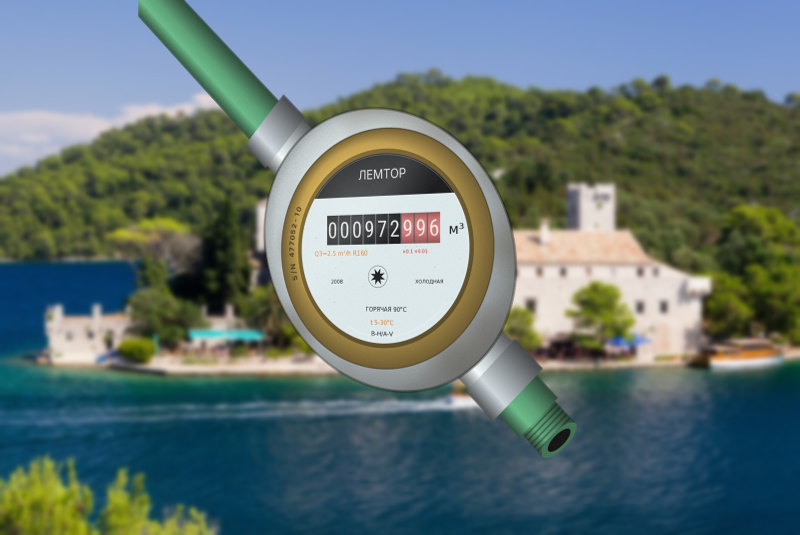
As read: value=972.996 unit=m³
